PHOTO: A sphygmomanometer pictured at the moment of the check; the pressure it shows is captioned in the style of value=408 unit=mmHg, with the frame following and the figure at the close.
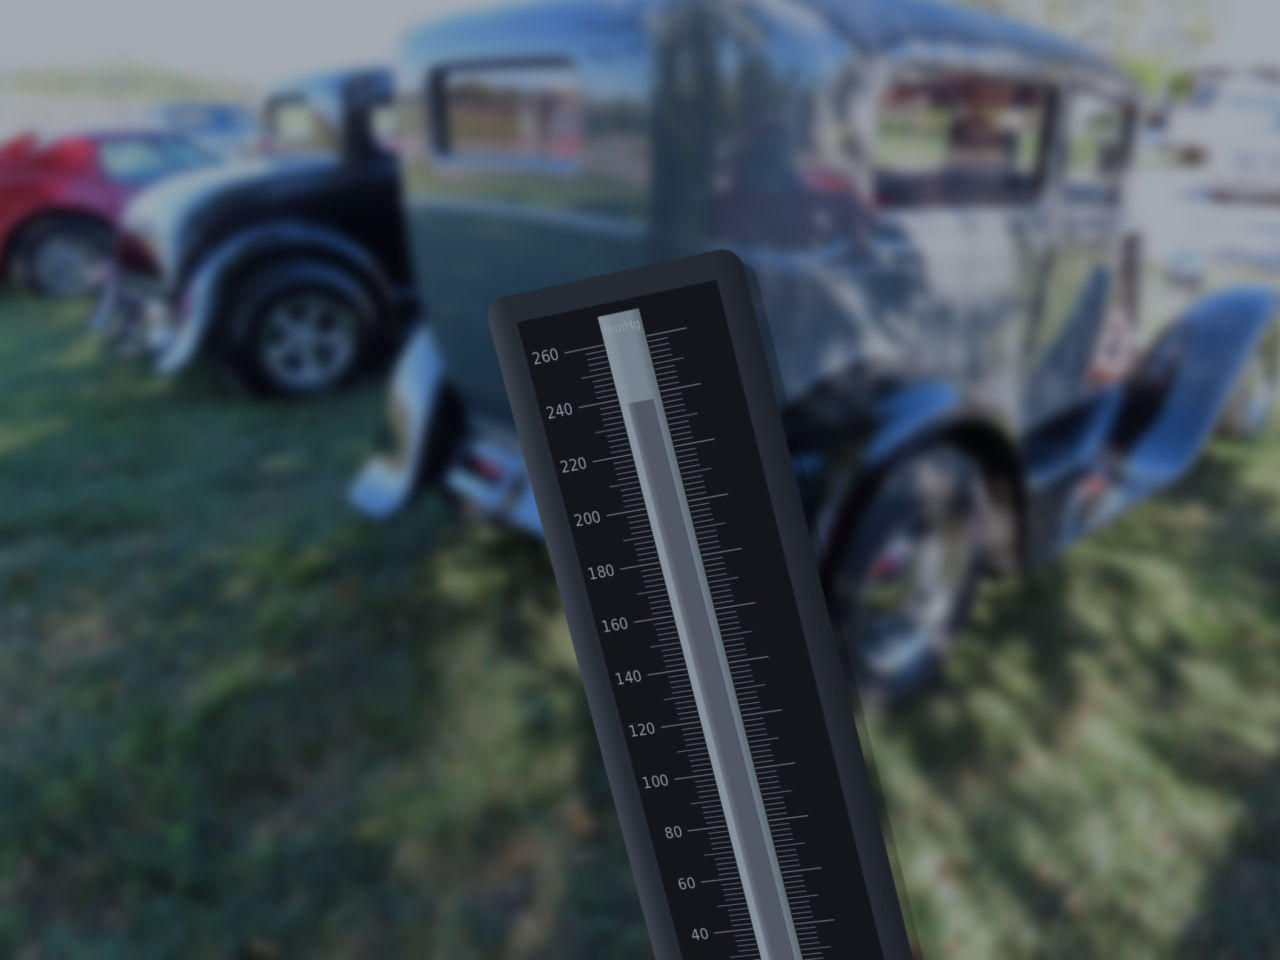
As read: value=238 unit=mmHg
